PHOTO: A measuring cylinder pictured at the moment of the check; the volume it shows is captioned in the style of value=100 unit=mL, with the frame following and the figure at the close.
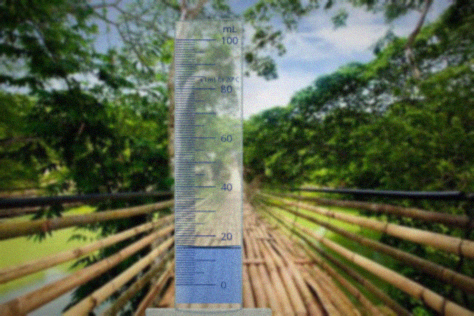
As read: value=15 unit=mL
